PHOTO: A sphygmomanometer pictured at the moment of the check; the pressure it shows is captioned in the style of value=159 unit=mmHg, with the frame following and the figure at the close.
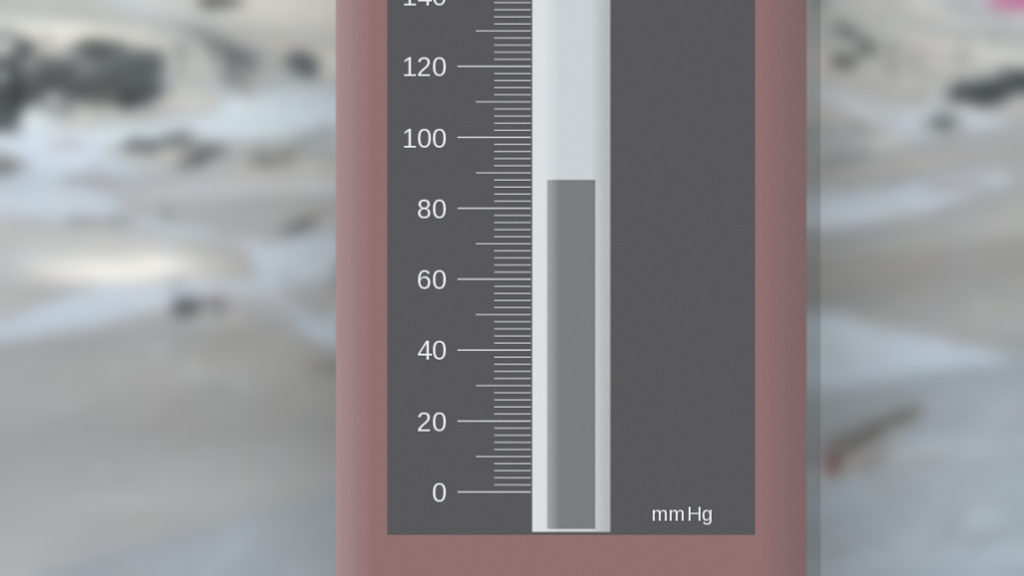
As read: value=88 unit=mmHg
